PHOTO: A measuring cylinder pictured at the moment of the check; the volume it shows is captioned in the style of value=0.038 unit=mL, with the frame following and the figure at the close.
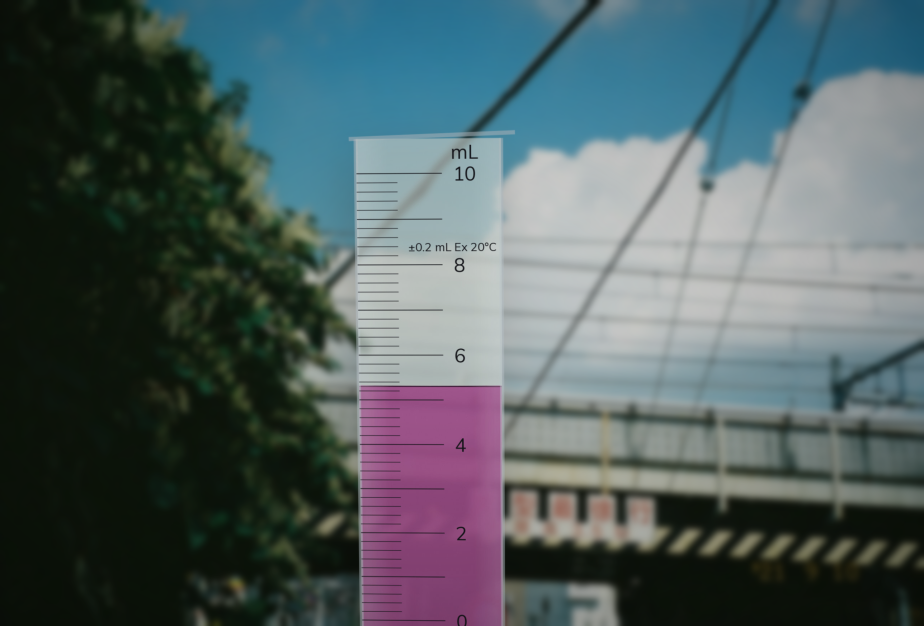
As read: value=5.3 unit=mL
